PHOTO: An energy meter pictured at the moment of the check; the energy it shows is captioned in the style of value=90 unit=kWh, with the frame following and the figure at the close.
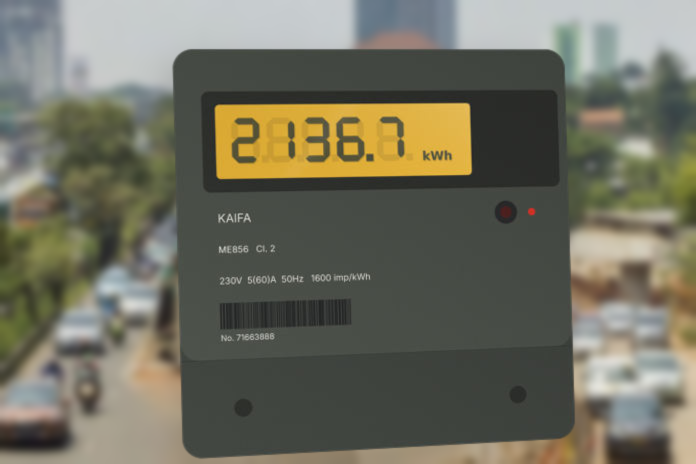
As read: value=2136.7 unit=kWh
